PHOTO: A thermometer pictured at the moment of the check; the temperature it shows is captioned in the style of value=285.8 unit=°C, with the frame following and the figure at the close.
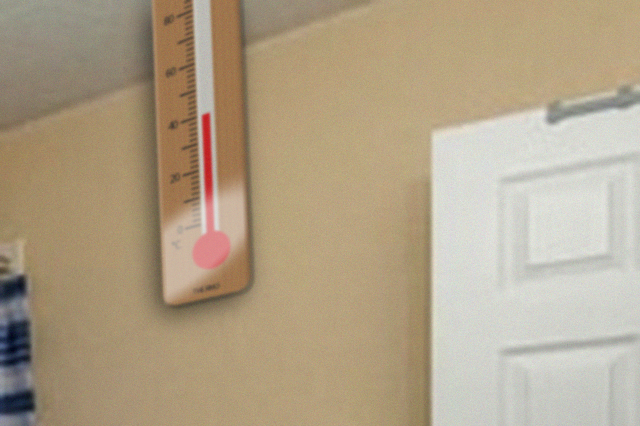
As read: value=40 unit=°C
